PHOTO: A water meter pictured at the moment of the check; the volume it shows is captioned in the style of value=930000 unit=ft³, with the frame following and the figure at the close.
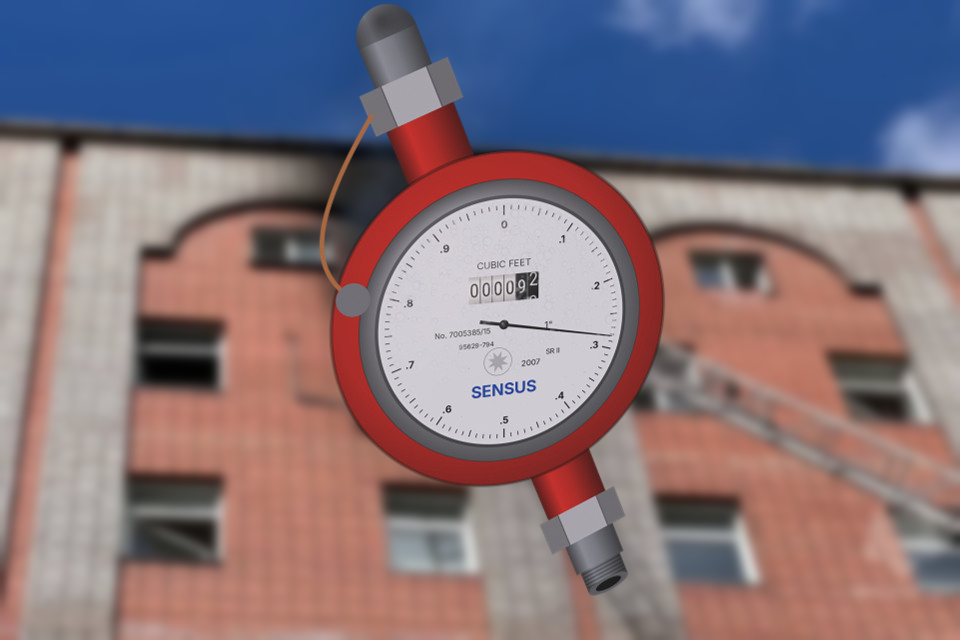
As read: value=92.28 unit=ft³
